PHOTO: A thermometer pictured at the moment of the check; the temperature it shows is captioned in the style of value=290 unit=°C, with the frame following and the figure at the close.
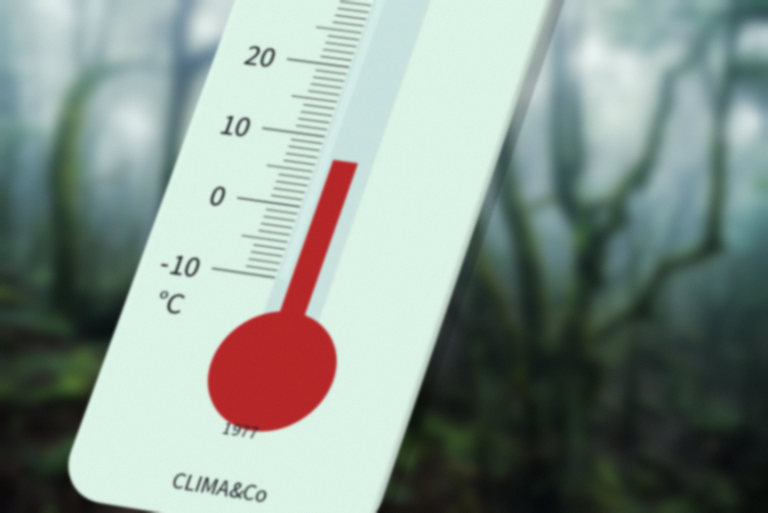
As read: value=7 unit=°C
